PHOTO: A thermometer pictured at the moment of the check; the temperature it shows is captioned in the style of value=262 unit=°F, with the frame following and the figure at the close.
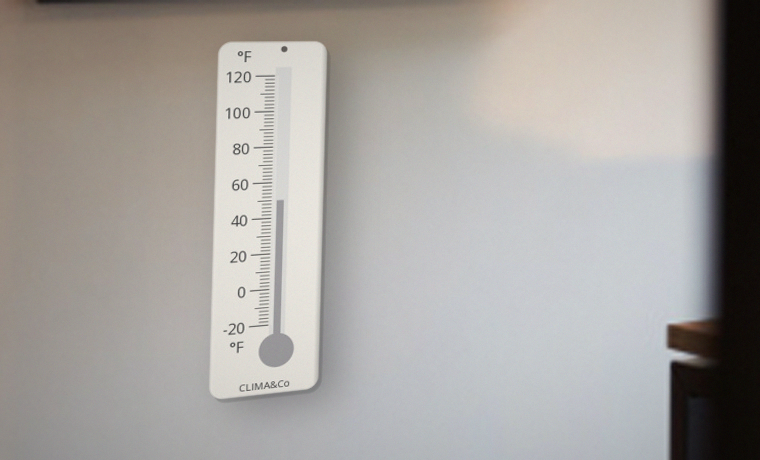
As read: value=50 unit=°F
